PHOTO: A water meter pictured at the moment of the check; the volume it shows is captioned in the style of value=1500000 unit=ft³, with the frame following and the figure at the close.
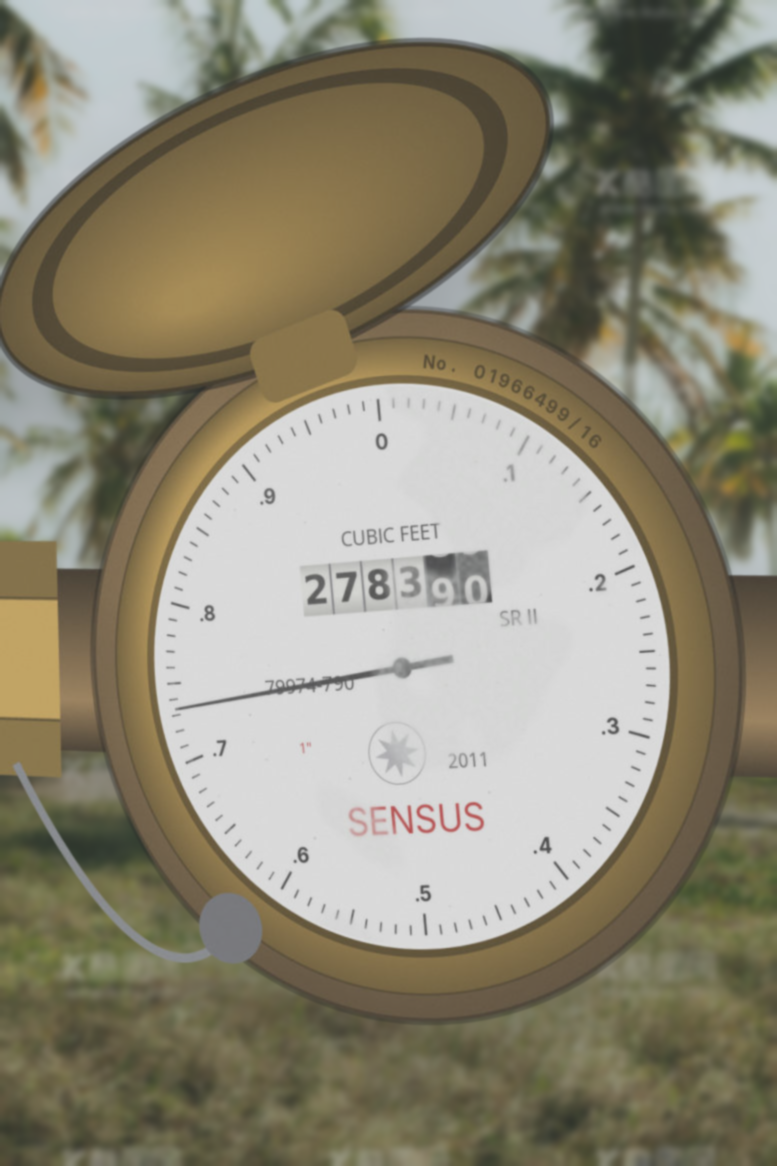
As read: value=278389.73 unit=ft³
